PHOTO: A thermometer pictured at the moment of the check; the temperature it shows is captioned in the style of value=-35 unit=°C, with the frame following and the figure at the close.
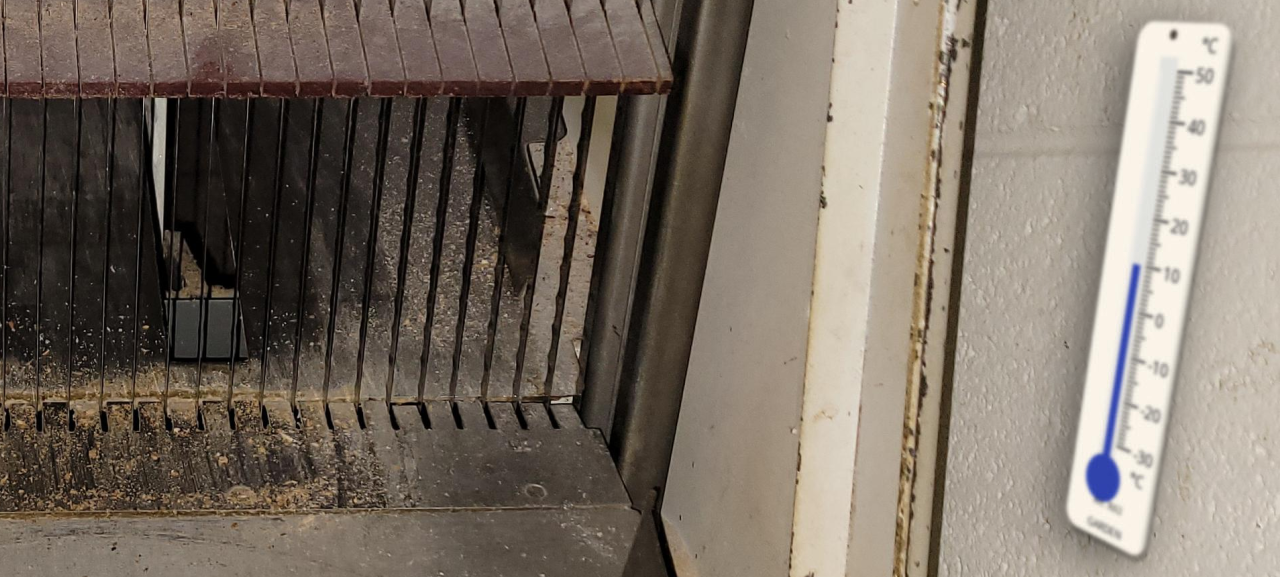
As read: value=10 unit=°C
